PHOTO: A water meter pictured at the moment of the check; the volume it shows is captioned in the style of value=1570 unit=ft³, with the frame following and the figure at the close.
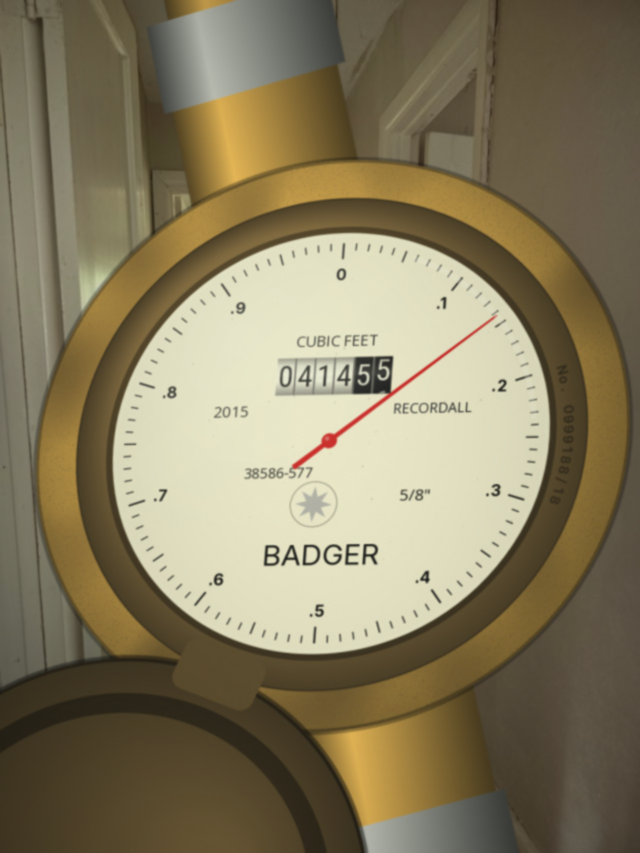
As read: value=41455.14 unit=ft³
